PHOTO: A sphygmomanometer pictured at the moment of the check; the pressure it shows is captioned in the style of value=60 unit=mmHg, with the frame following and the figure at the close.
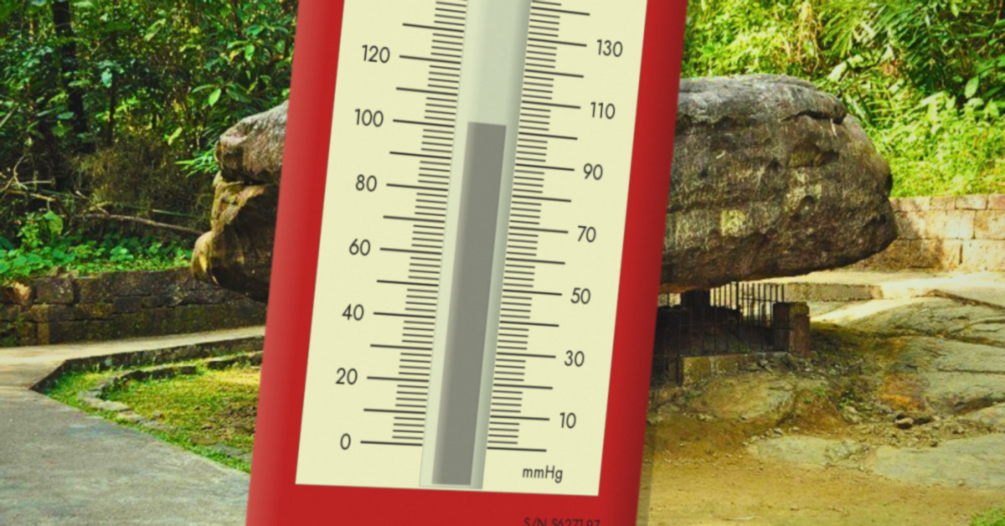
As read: value=102 unit=mmHg
